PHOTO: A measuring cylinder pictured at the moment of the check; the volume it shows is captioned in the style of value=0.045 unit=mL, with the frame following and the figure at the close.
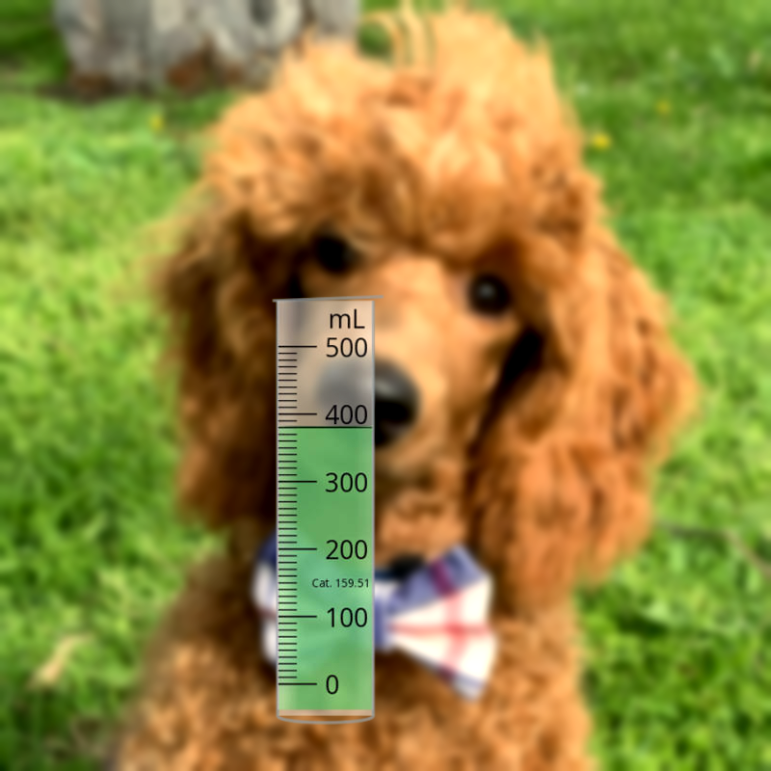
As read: value=380 unit=mL
